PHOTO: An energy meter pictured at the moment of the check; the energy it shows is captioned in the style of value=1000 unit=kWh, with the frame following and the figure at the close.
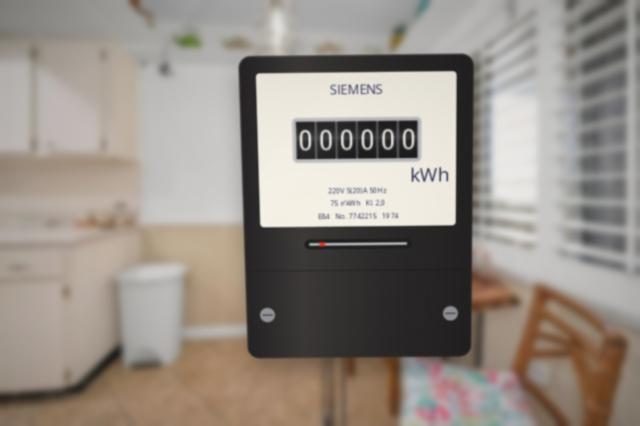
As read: value=0 unit=kWh
